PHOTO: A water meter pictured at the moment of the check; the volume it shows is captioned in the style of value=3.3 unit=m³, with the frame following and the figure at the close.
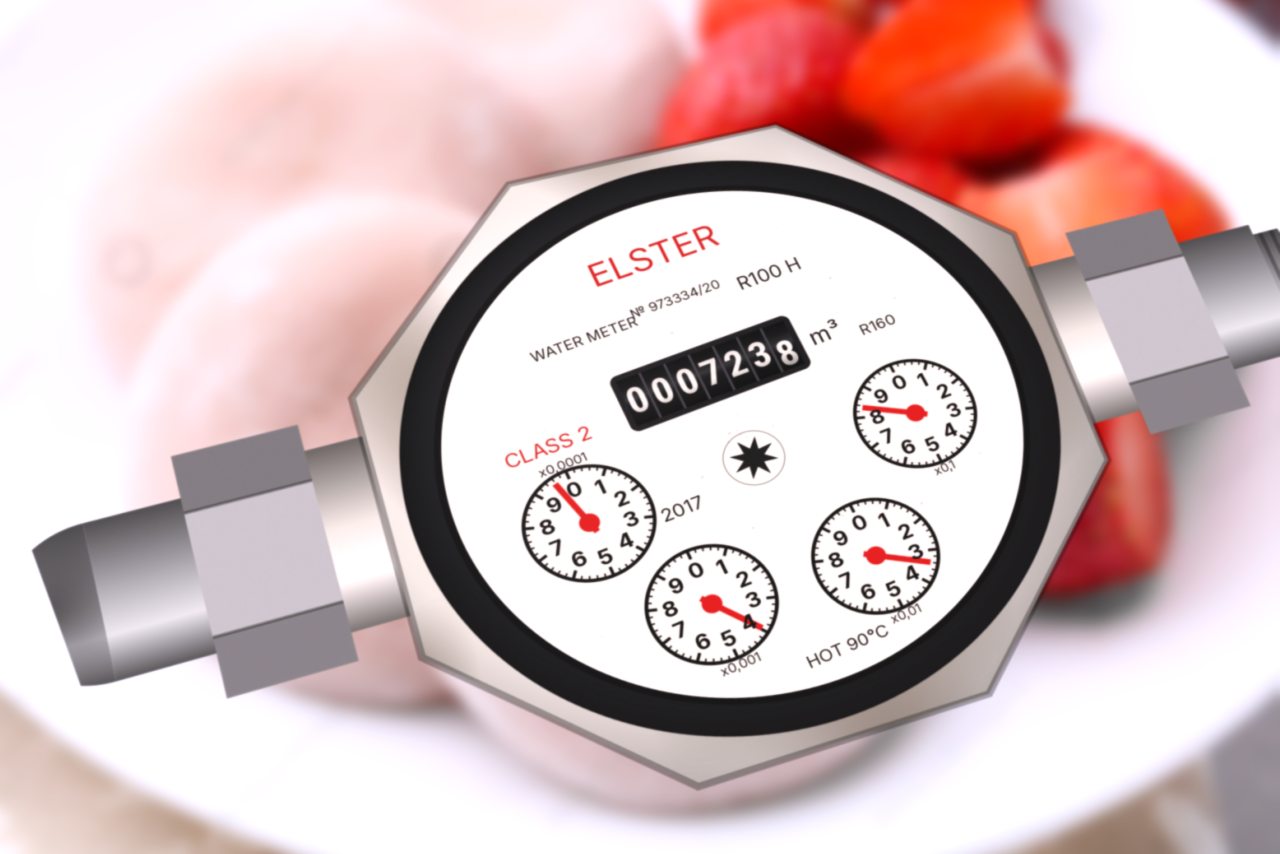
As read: value=7237.8339 unit=m³
